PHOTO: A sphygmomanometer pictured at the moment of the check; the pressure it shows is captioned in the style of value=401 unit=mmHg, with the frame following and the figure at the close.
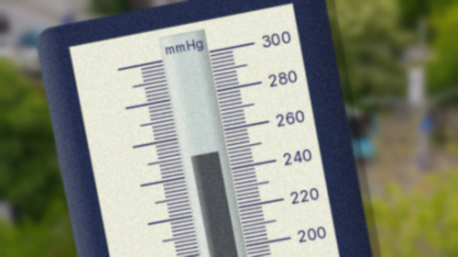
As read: value=250 unit=mmHg
